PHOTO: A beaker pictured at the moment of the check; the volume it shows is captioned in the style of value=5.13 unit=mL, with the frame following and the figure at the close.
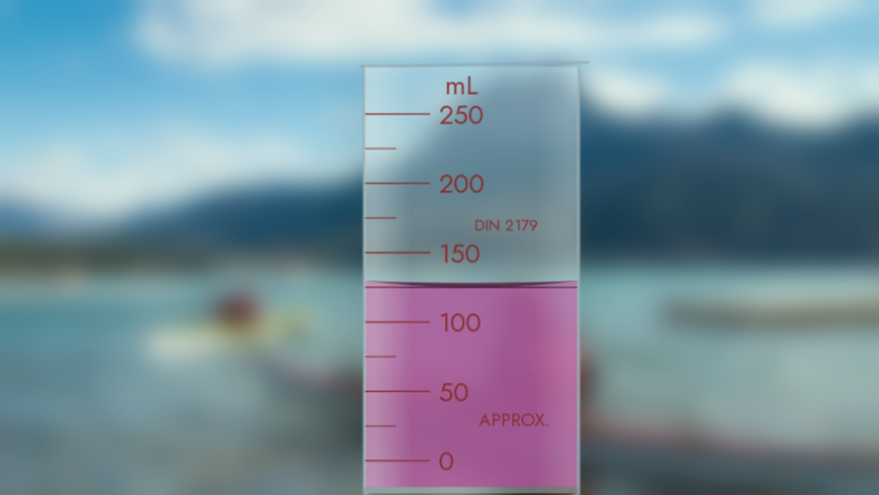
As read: value=125 unit=mL
